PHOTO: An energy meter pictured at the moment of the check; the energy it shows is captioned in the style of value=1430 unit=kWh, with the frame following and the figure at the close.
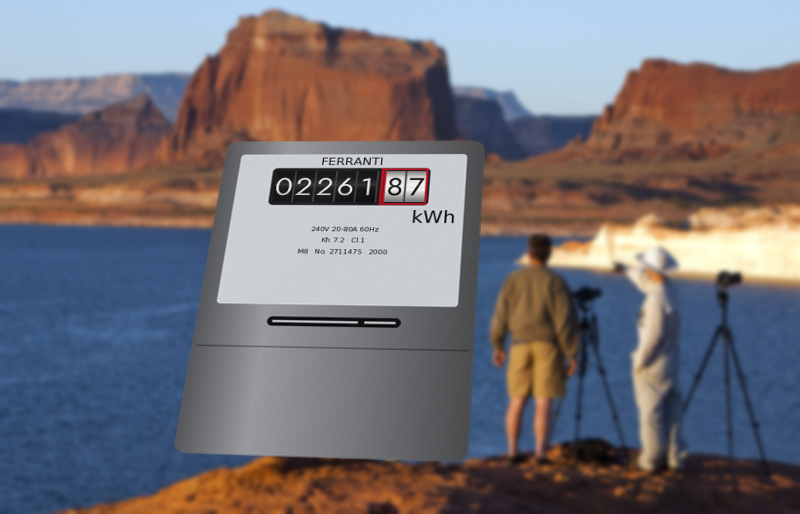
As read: value=2261.87 unit=kWh
